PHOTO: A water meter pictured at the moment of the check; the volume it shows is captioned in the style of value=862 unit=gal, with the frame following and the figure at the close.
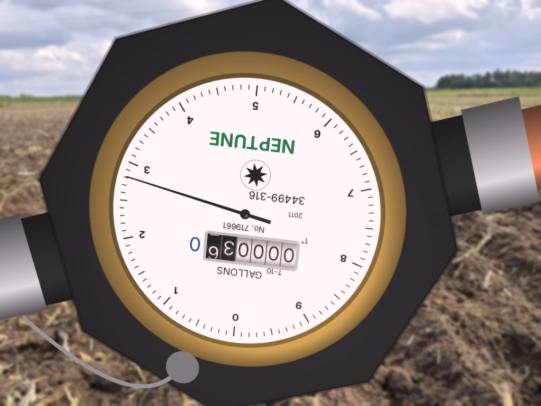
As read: value=362.8 unit=gal
